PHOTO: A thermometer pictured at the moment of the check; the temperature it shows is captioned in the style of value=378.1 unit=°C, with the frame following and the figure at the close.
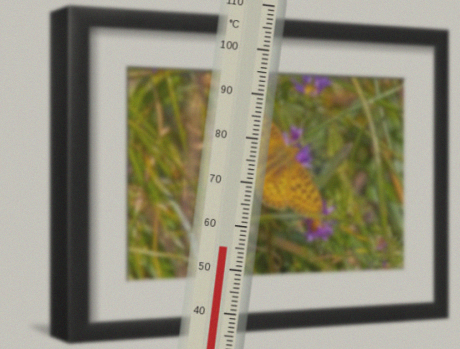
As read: value=55 unit=°C
